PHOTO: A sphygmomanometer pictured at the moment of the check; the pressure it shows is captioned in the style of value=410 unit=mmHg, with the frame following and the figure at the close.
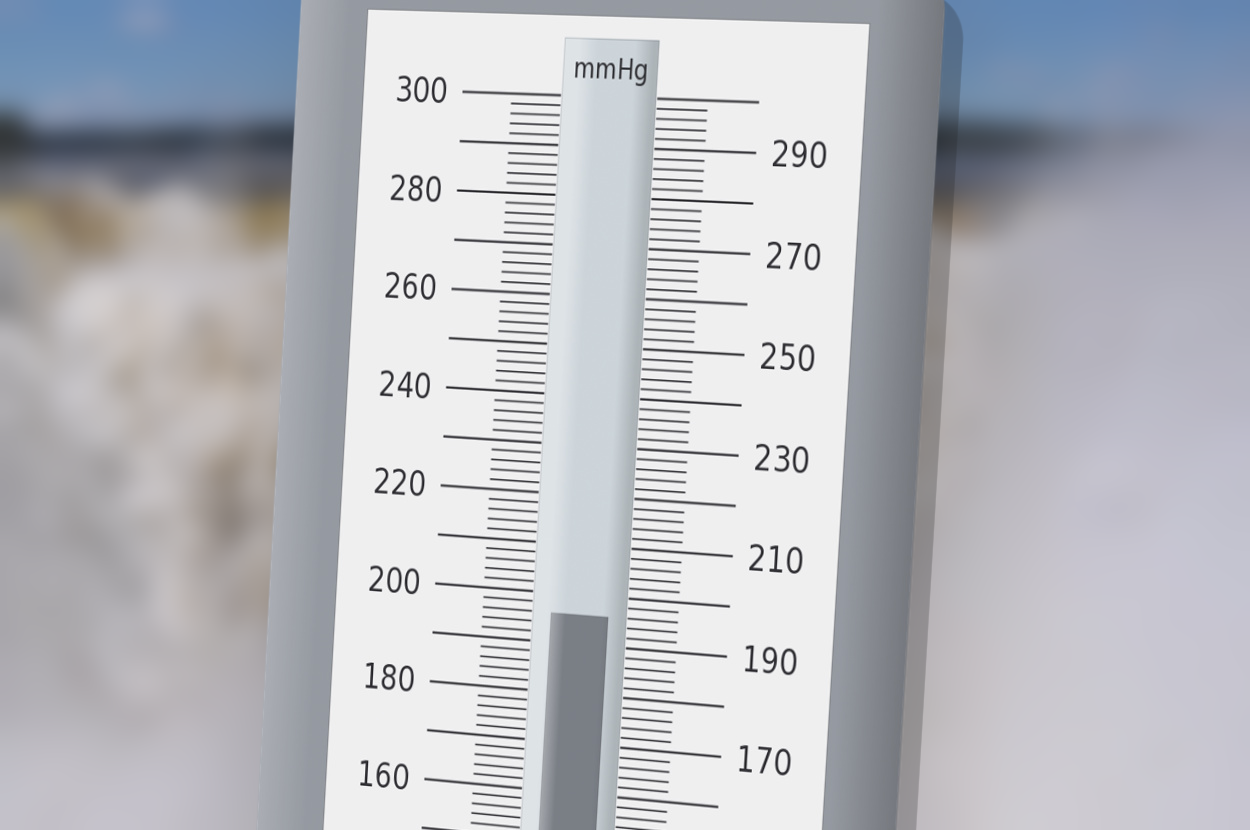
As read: value=196 unit=mmHg
